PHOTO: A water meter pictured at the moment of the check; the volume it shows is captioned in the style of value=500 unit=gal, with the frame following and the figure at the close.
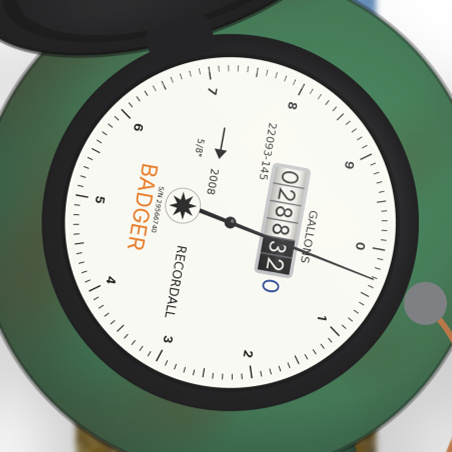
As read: value=288320.3 unit=gal
